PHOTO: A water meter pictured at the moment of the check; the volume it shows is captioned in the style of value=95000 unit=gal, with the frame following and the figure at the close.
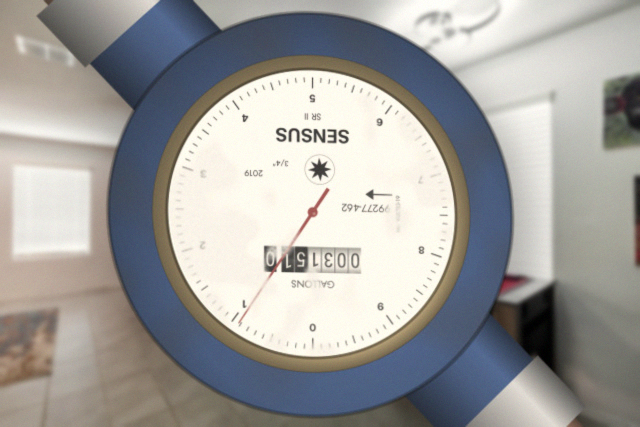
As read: value=31510.9 unit=gal
